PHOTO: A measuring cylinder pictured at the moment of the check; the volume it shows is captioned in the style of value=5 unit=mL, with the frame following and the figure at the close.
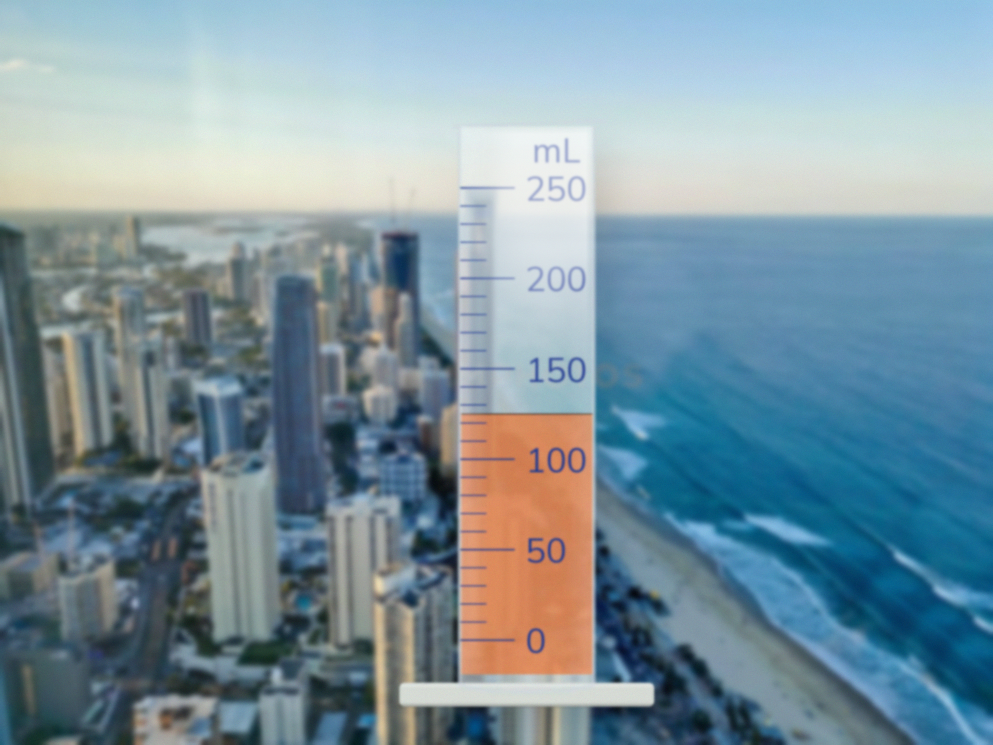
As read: value=125 unit=mL
